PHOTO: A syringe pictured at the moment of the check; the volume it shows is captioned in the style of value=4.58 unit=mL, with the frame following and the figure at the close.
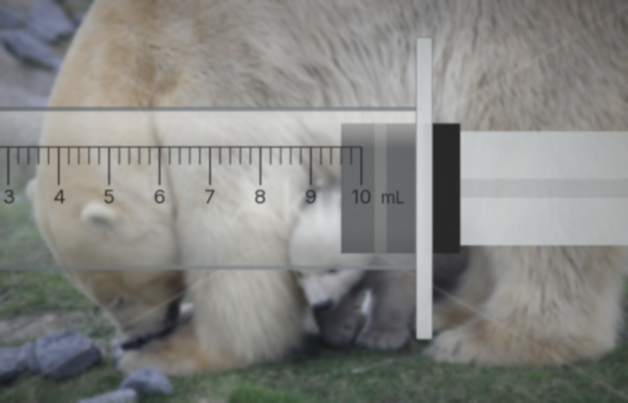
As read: value=9.6 unit=mL
